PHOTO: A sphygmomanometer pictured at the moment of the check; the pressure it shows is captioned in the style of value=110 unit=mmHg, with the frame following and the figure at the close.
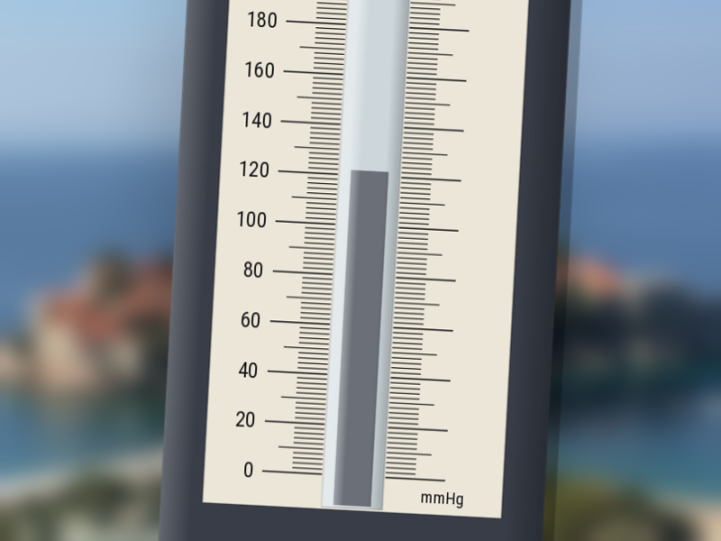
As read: value=122 unit=mmHg
